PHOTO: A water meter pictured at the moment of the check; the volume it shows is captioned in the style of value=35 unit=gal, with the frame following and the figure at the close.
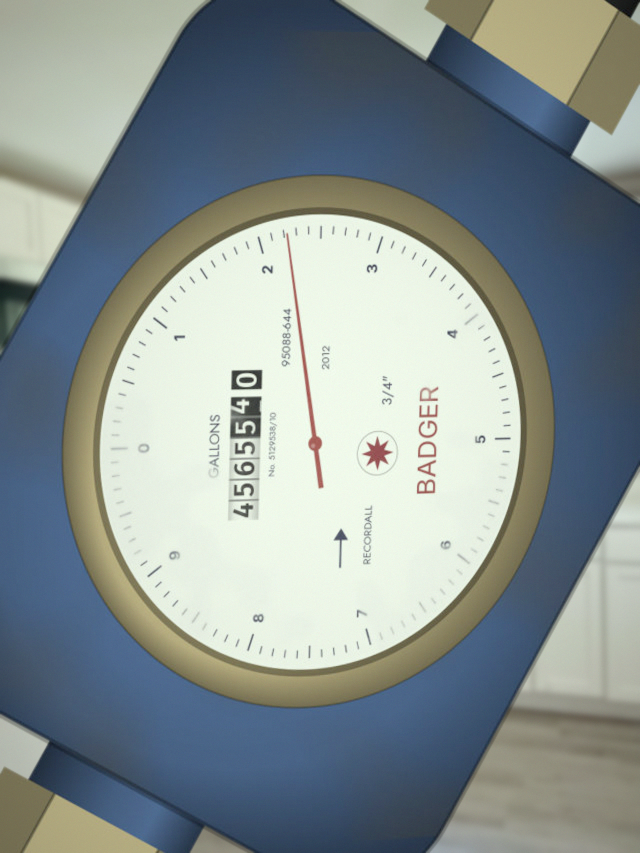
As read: value=4565542.2 unit=gal
